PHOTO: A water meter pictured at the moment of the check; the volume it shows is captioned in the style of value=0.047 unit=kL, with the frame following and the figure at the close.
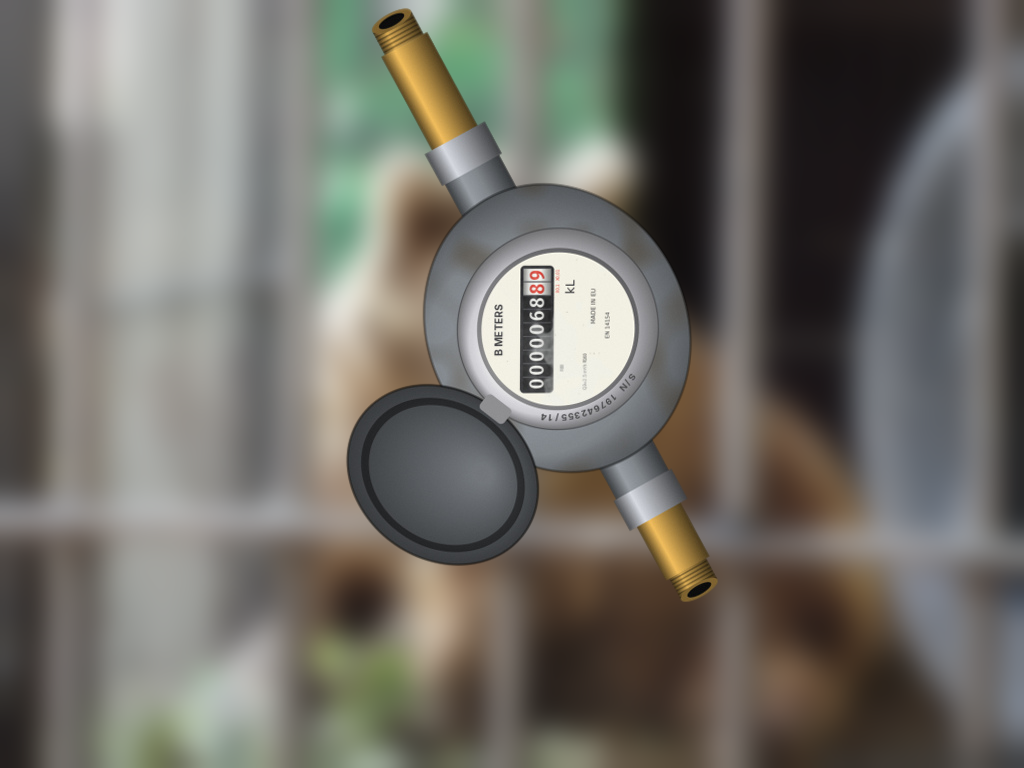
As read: value=68.89 unit=kL
